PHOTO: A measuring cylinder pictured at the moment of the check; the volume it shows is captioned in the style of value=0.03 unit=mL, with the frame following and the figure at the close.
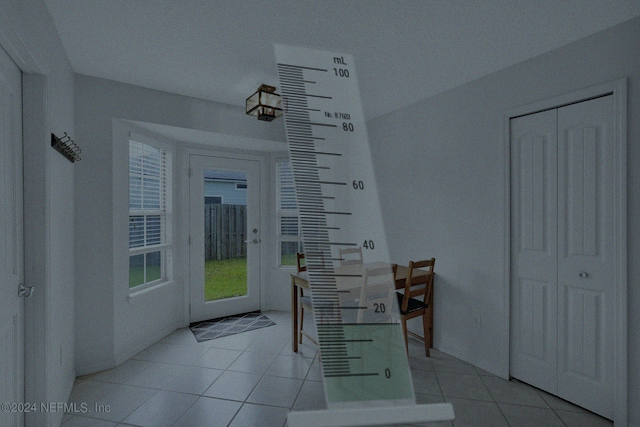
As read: value=15 unit=mL
